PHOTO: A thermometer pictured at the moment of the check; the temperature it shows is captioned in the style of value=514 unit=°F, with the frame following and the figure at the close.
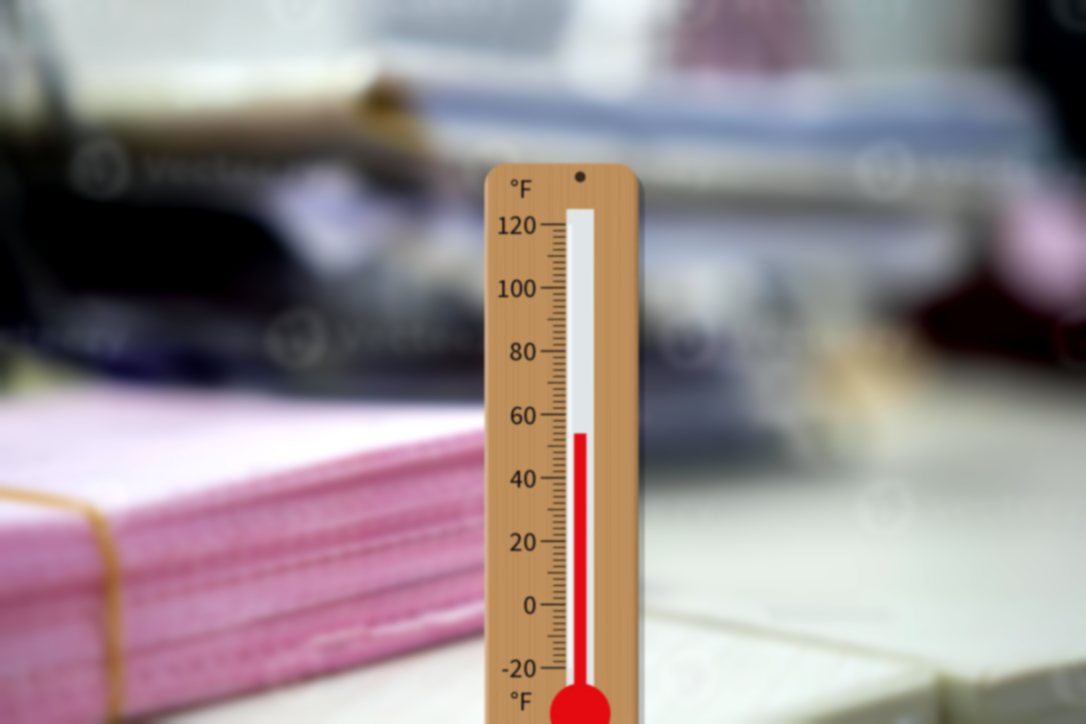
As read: value=54 unit=°F
